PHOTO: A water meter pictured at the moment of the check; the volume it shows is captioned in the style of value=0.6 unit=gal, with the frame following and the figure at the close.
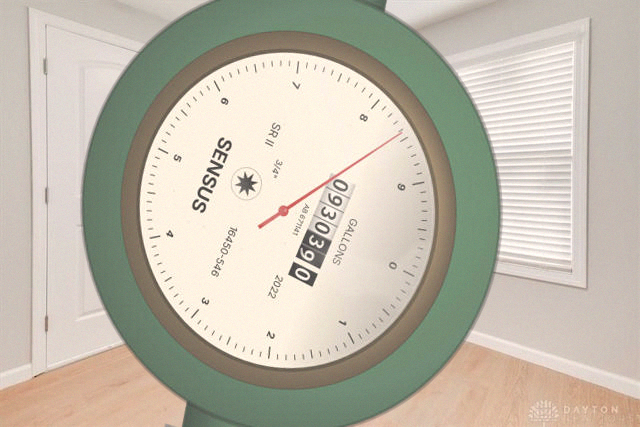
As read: value=930388.4 unit=gal
